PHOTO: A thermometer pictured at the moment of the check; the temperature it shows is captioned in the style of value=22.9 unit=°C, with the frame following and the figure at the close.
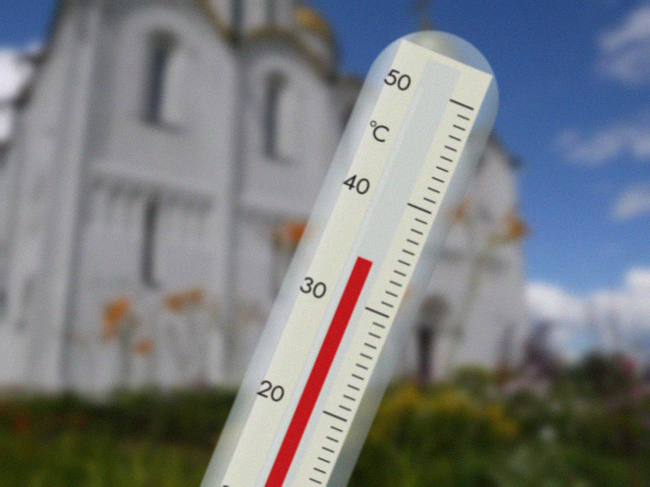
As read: value=34 unit=°C
